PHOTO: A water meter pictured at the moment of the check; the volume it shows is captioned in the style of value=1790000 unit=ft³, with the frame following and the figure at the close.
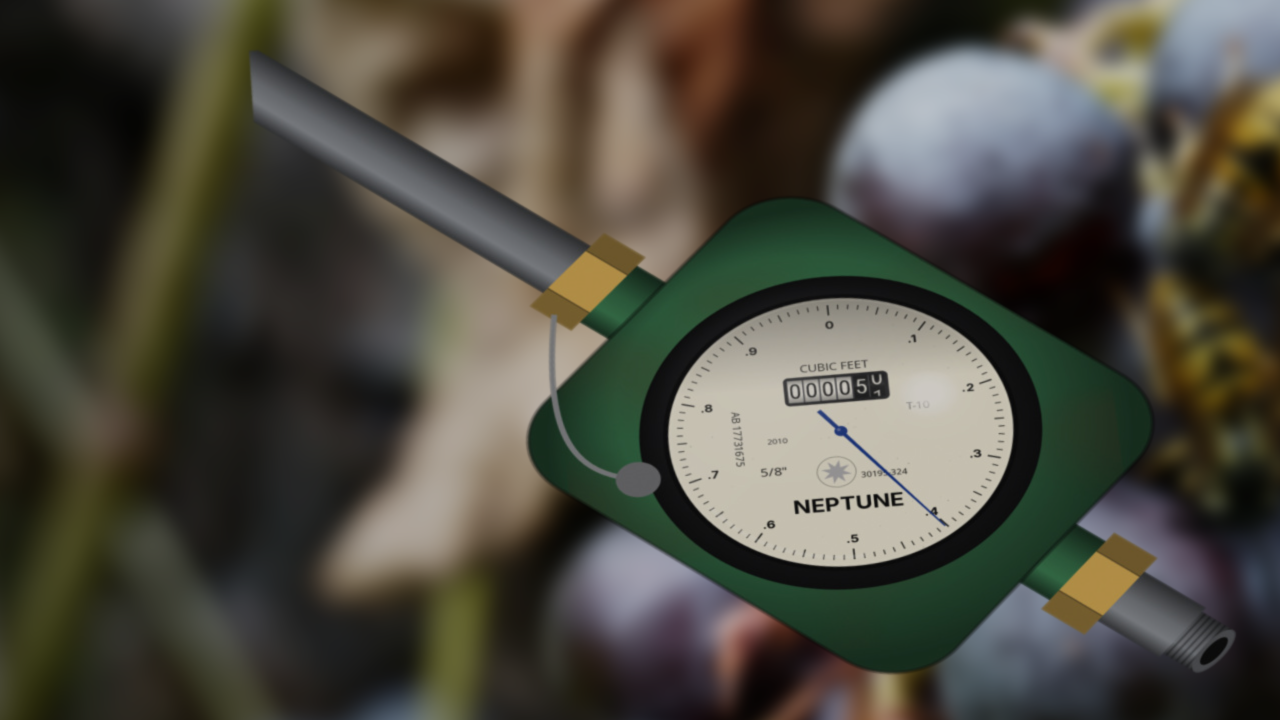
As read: value=50.40 unit=ft³
